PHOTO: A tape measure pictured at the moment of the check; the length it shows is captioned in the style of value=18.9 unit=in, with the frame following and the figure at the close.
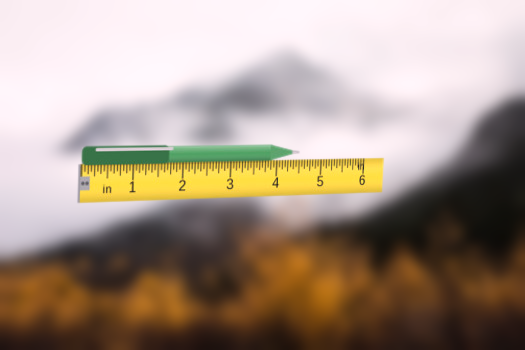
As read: value=4.5 unit=in
